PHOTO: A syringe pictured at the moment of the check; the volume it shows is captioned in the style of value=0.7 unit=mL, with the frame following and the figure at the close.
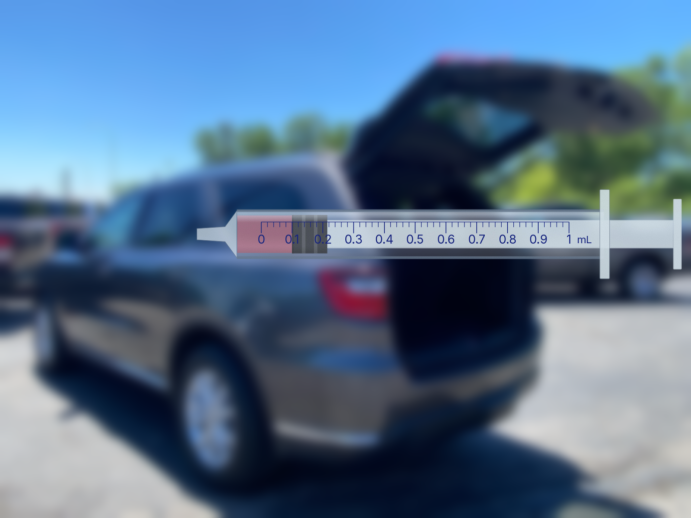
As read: value=0.1 unit=mL
